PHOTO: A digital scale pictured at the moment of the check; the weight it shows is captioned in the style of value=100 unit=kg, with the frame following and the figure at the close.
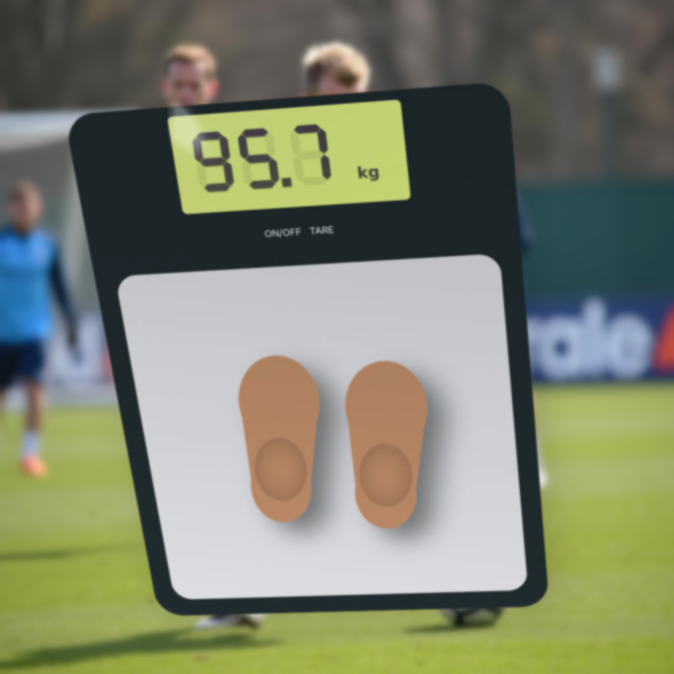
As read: value=95.7 unit=kg
